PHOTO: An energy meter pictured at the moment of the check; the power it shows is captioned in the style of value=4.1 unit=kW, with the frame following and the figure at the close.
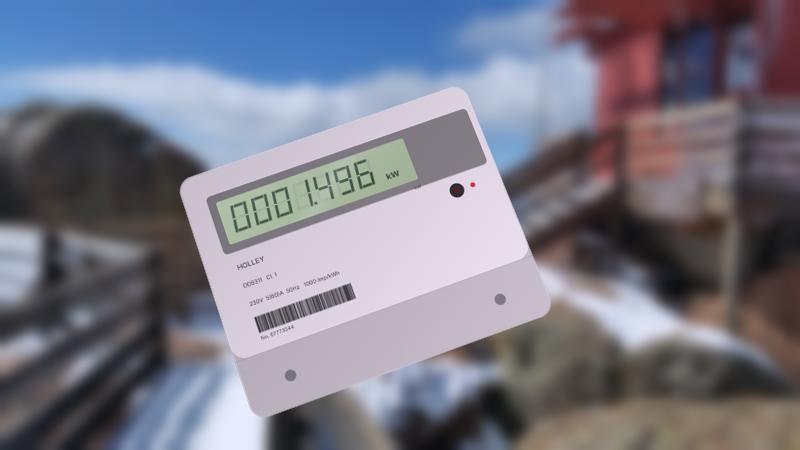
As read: value=1.496 unit=kW
